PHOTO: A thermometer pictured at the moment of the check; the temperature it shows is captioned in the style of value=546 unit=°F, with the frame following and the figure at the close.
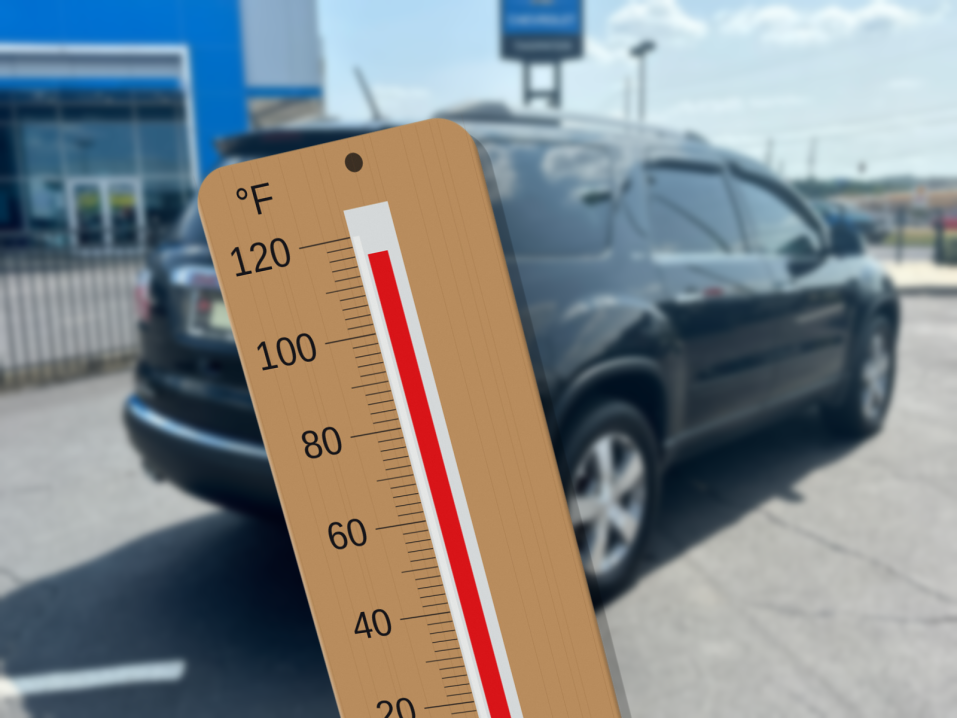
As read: value=116 unit=°F
